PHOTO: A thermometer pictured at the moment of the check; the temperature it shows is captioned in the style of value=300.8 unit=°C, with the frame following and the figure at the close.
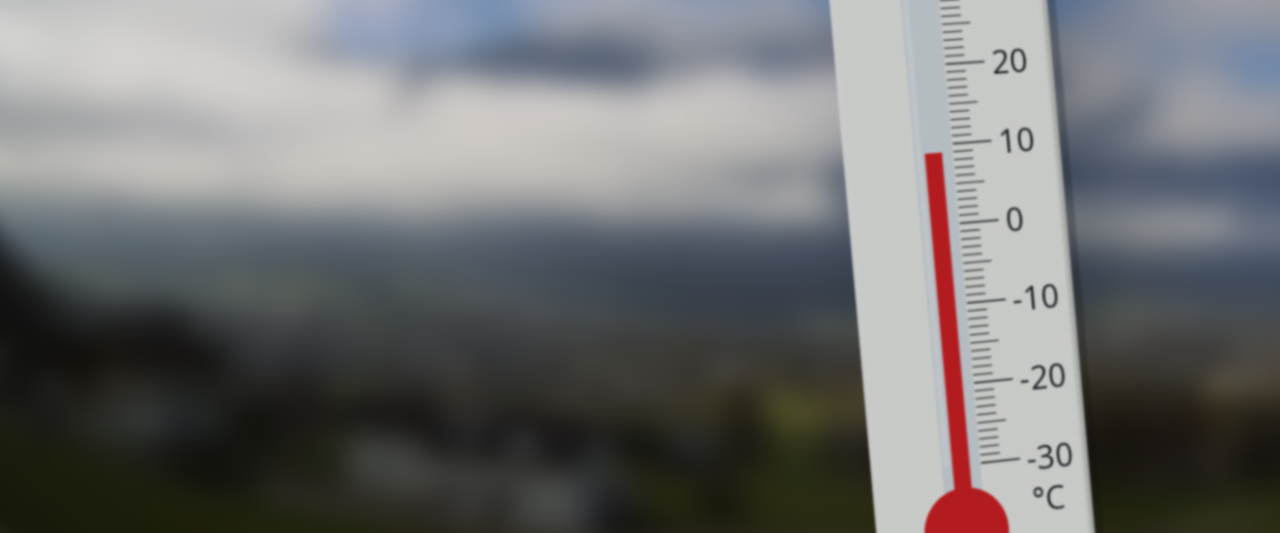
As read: value=9 unit=°C
